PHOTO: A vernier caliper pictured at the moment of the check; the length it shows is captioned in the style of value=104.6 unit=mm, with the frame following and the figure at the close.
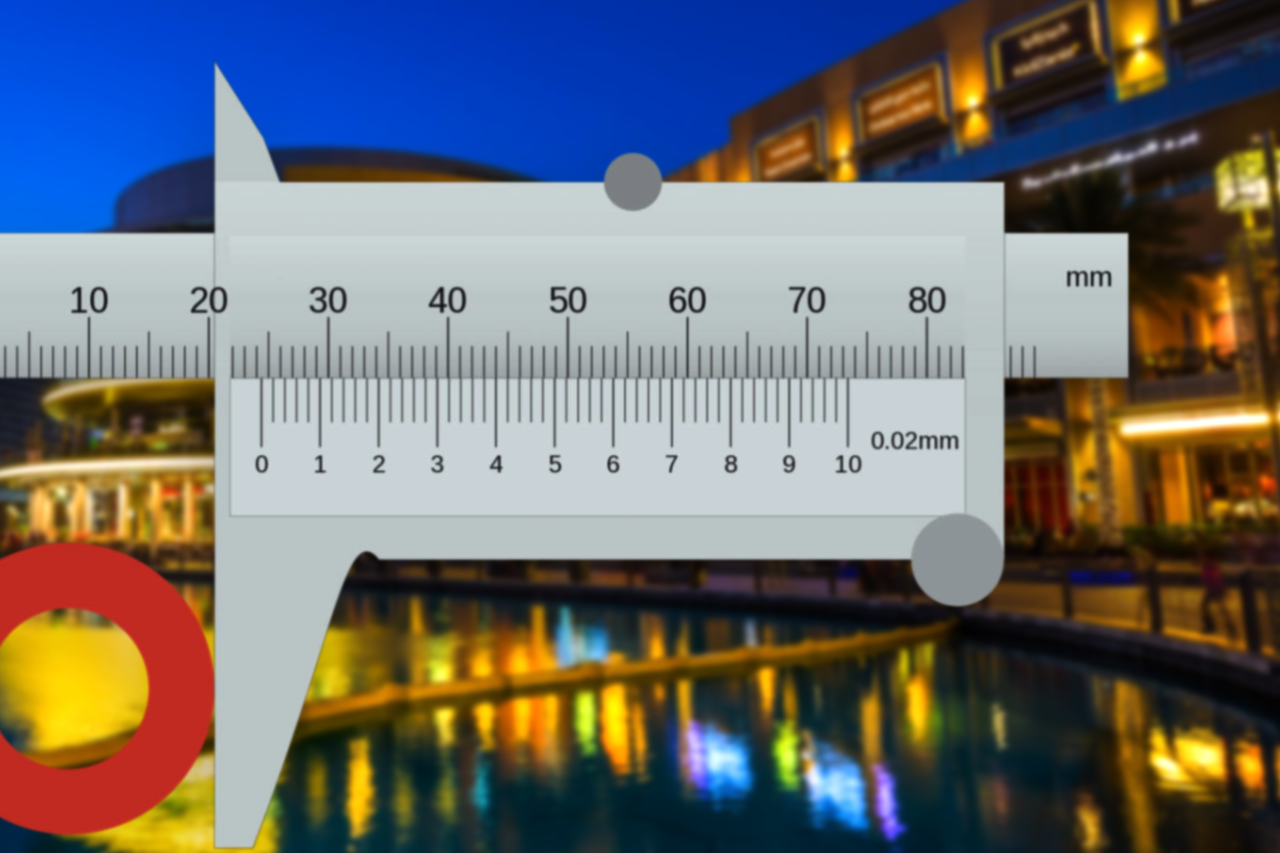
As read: value=24.4 unit=mm
